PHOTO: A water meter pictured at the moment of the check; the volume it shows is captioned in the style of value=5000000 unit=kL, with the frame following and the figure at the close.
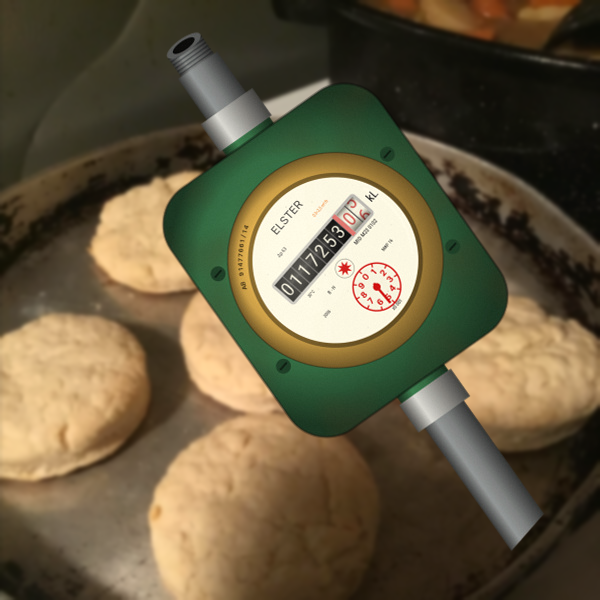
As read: value=117253.055 unit=kL
